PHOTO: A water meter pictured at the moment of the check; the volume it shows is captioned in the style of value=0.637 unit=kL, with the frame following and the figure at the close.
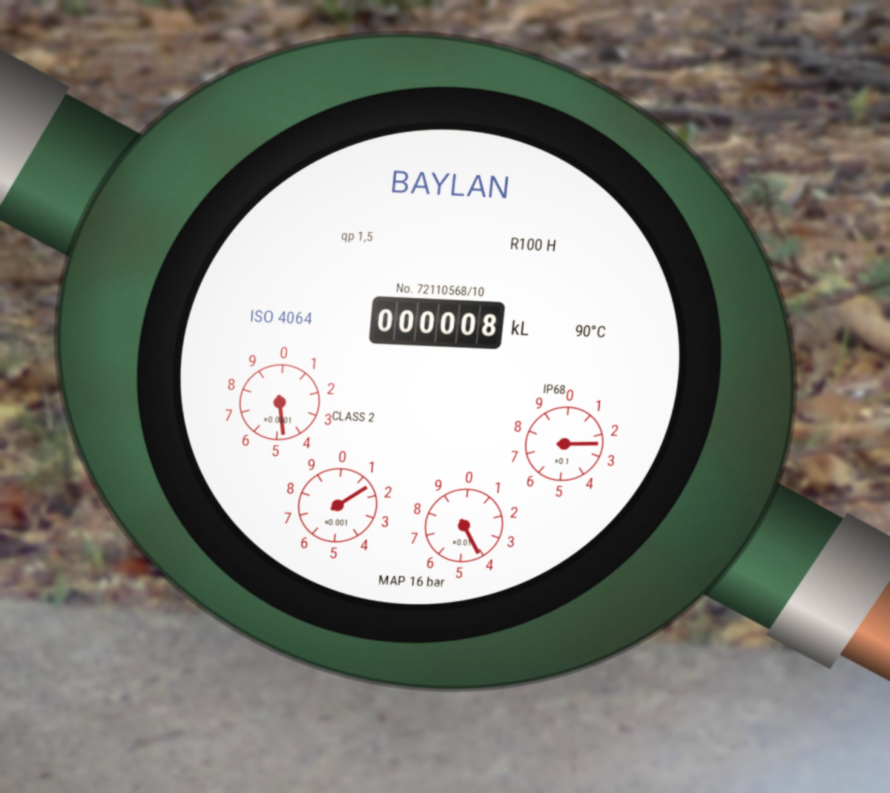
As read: value=8.2414 unit=kL
